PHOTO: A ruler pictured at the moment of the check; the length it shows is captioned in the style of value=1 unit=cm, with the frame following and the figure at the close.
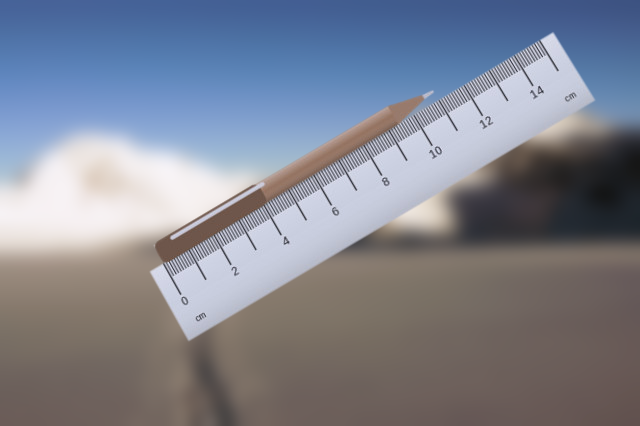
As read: value=11 unit=cm
